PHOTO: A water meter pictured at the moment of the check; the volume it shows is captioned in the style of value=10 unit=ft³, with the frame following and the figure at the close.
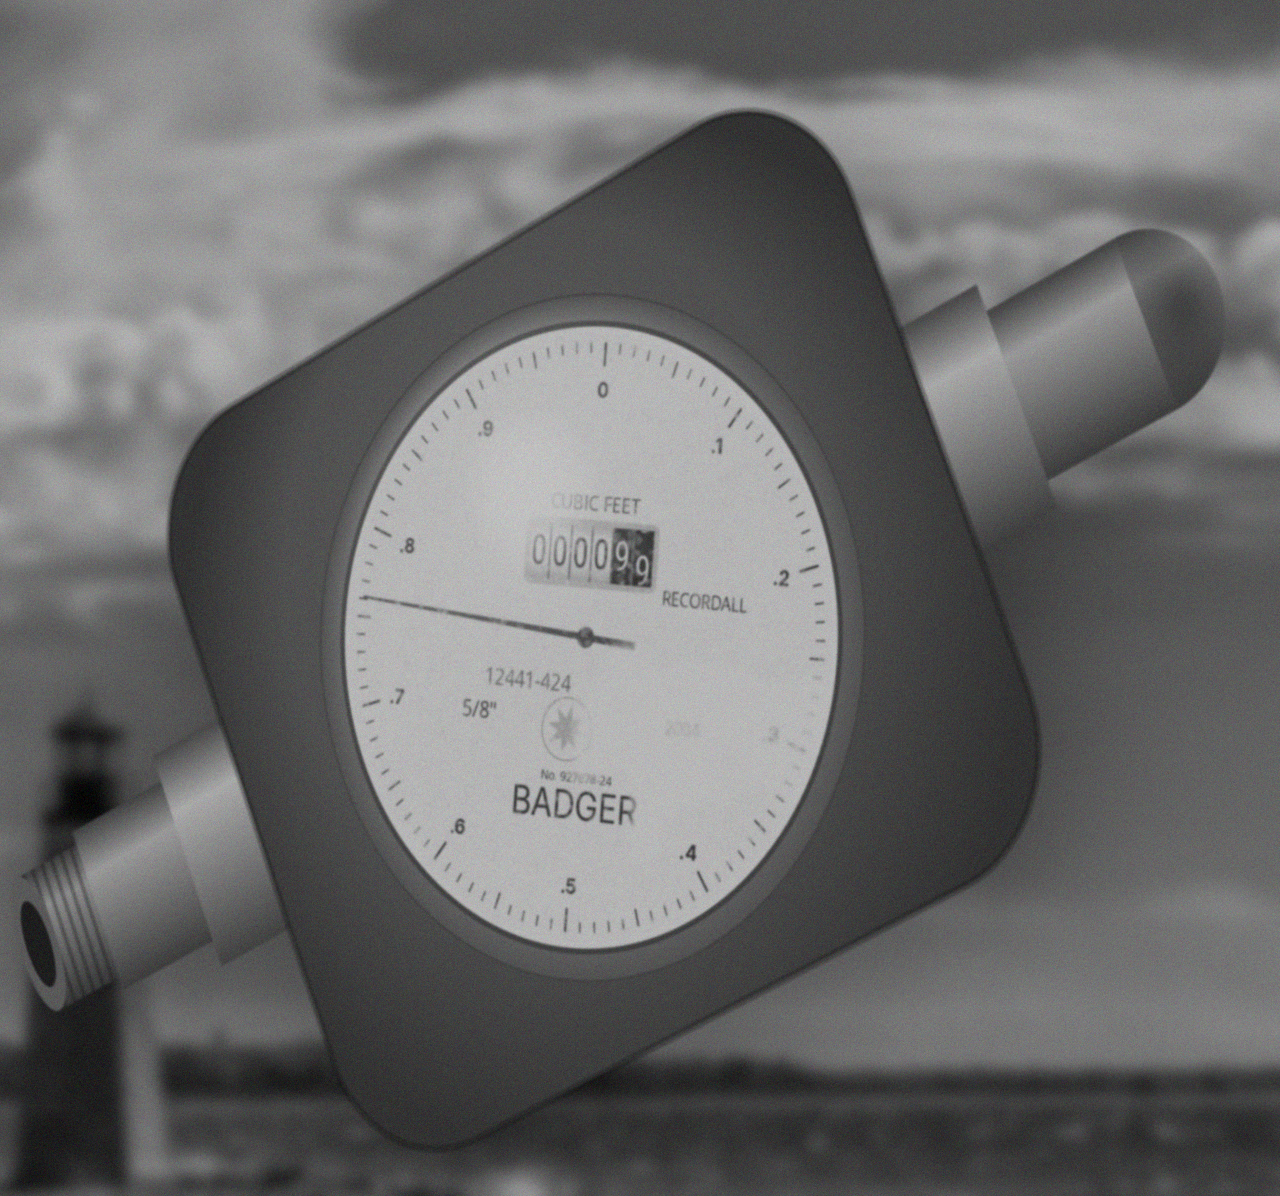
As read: value=98.76 unit=ft³
